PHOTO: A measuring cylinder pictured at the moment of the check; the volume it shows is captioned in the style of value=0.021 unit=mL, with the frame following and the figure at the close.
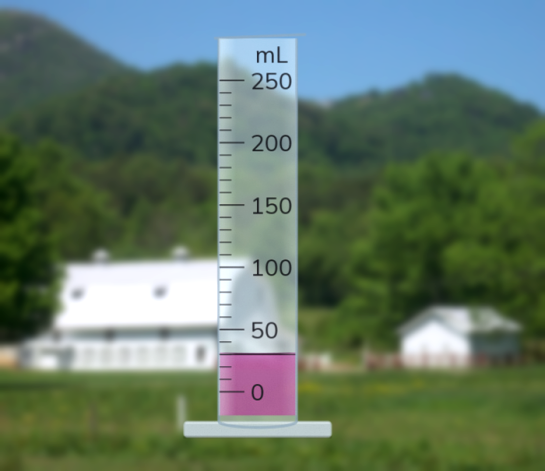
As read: value=30 unit=mL
